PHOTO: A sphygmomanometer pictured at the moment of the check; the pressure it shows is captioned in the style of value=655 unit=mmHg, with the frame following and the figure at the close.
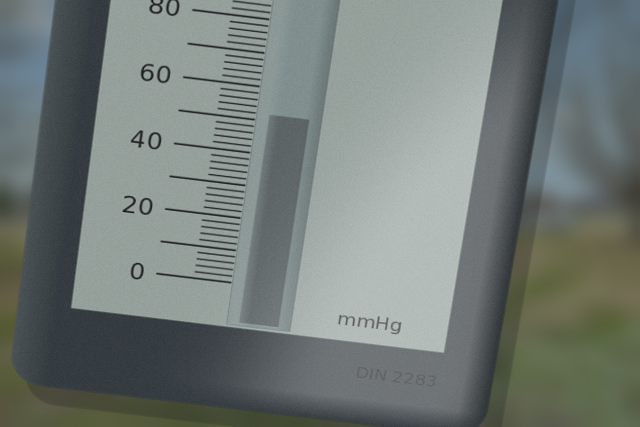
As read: value=52 unit=mmHg
